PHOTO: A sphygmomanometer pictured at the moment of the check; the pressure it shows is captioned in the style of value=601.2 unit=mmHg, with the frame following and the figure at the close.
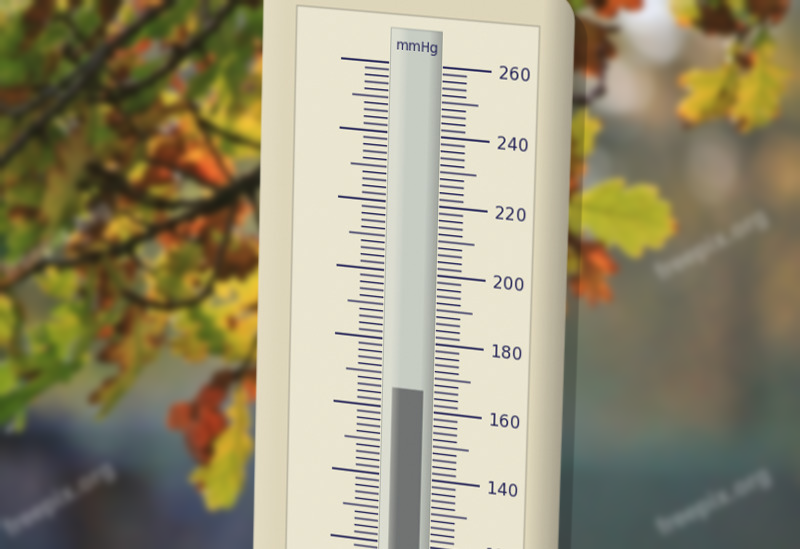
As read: value=166 unit=mmHg
